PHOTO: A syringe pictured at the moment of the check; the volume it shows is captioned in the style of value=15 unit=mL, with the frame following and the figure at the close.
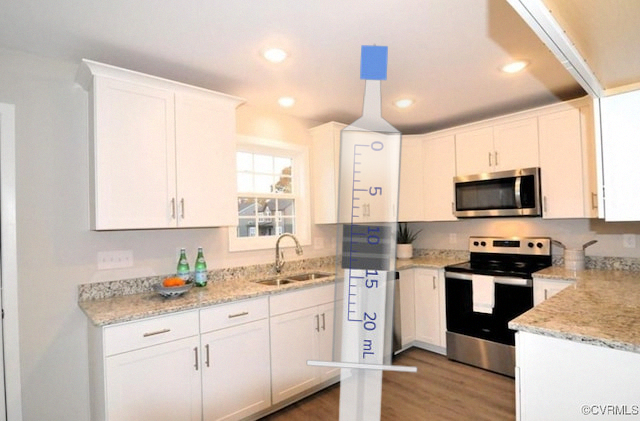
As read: value=9 unit=mL
